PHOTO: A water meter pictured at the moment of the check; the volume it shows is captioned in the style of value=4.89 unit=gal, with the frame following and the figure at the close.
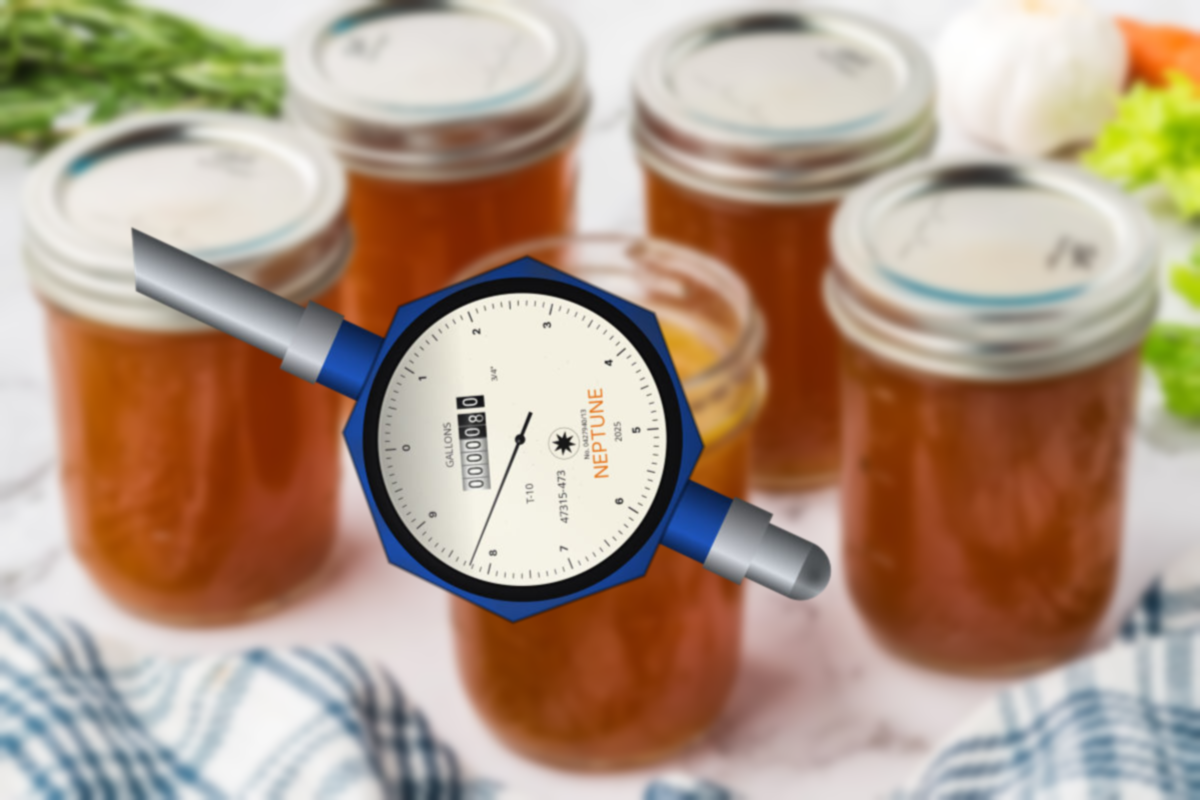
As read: value=78.2 unit=gal
